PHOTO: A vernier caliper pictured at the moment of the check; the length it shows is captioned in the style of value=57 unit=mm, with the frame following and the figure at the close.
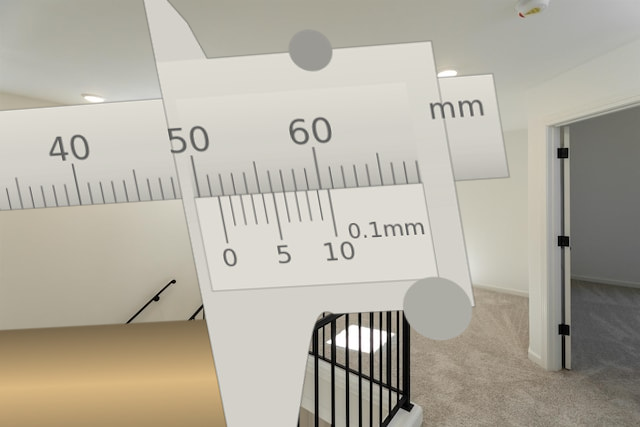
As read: value=51.6 unit=mm
